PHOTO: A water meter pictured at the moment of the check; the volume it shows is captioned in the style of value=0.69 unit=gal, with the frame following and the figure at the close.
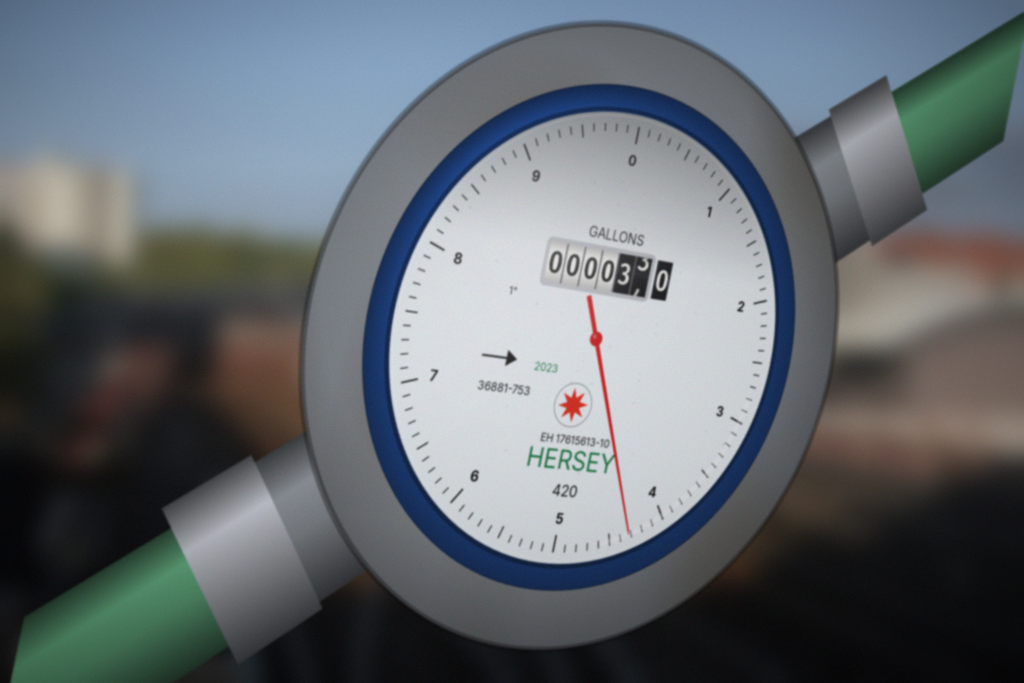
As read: value=334.3 unit=gal
